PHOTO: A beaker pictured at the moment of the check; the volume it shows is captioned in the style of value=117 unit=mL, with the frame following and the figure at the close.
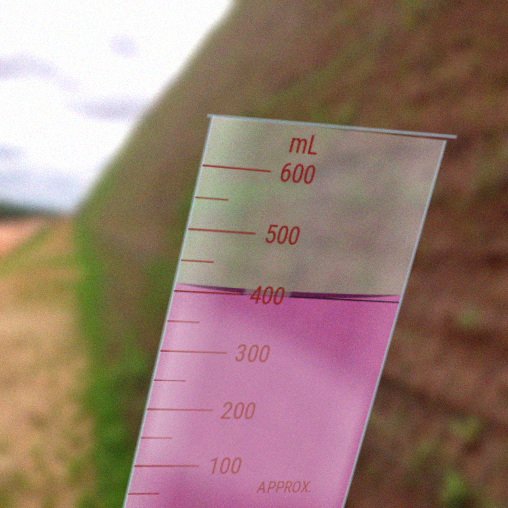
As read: value=400 unit=mL
